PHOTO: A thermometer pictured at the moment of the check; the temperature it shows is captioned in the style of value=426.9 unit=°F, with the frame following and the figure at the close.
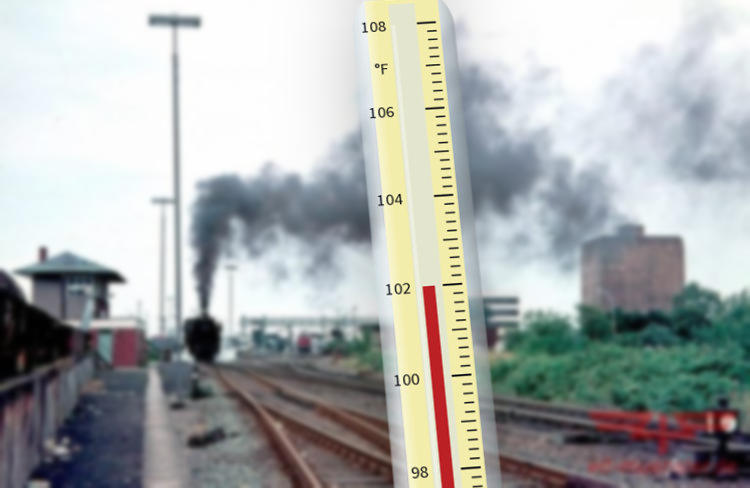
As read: value=102 unit=°F
